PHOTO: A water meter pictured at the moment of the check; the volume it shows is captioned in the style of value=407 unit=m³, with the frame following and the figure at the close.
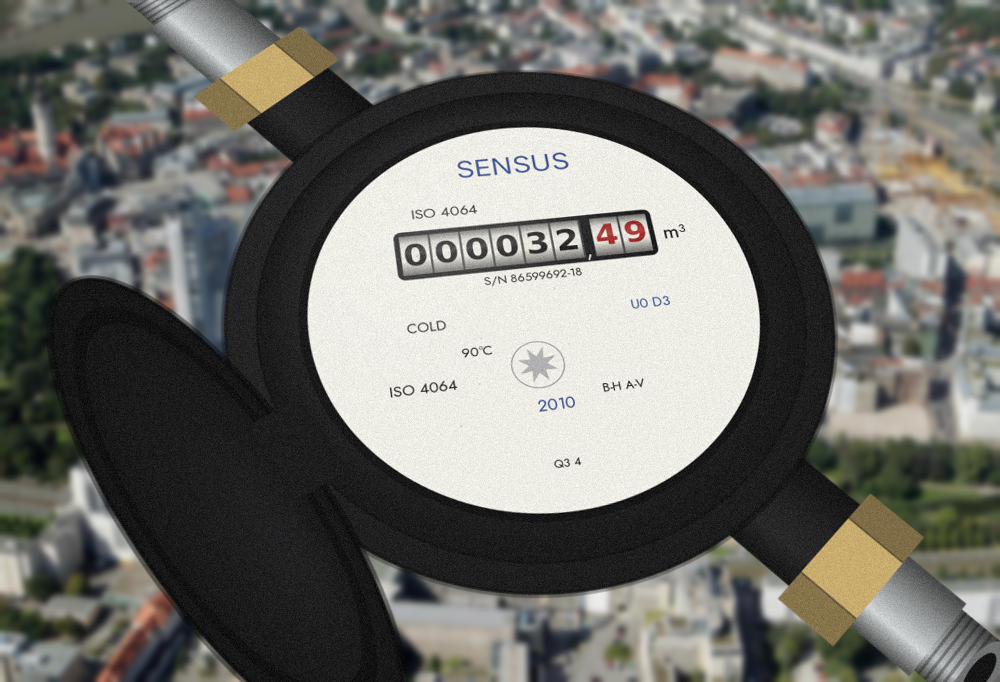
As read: value=32.49 unit=m³
